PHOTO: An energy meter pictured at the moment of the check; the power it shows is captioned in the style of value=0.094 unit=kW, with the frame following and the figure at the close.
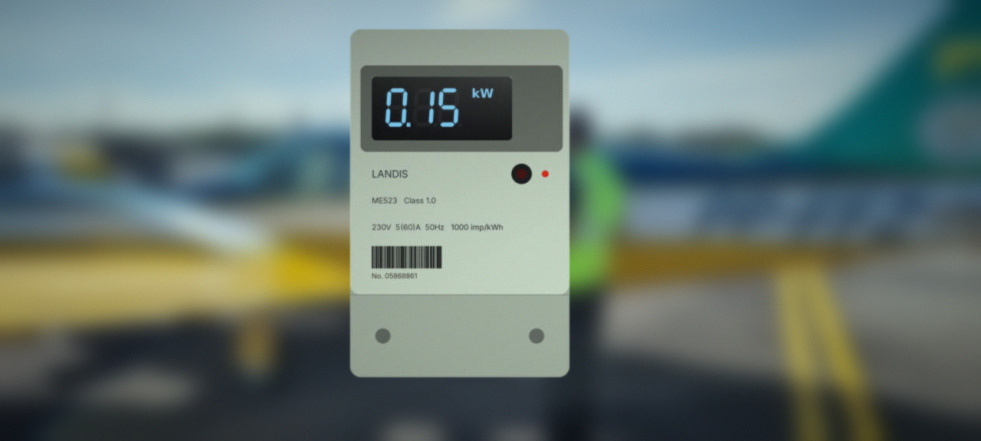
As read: value=0.15 unit=kW
